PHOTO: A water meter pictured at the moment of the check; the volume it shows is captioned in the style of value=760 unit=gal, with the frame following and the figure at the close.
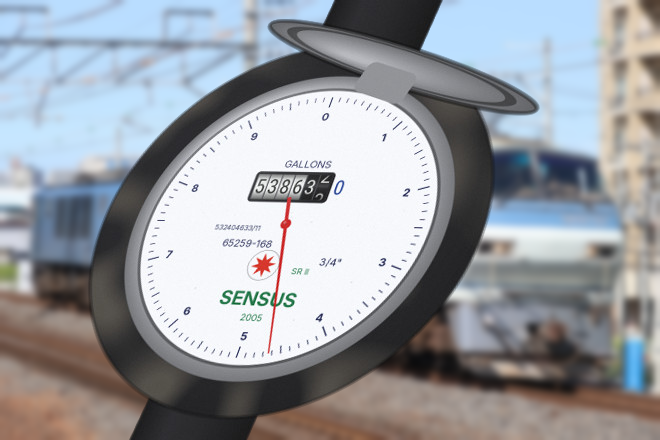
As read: value=5386324.6 unit=gal
